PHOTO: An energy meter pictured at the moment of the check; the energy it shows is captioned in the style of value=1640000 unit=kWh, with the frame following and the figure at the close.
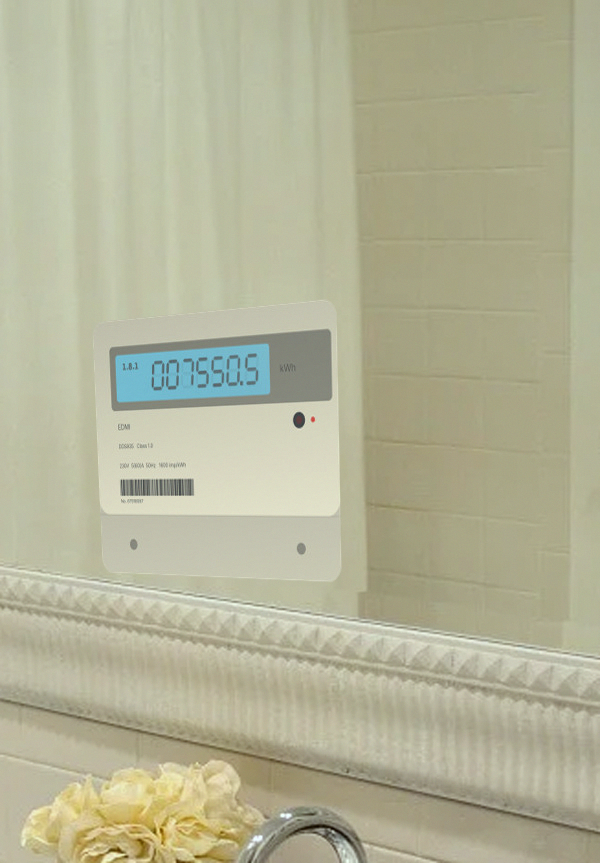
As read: value=7550.5 unit=kWh
